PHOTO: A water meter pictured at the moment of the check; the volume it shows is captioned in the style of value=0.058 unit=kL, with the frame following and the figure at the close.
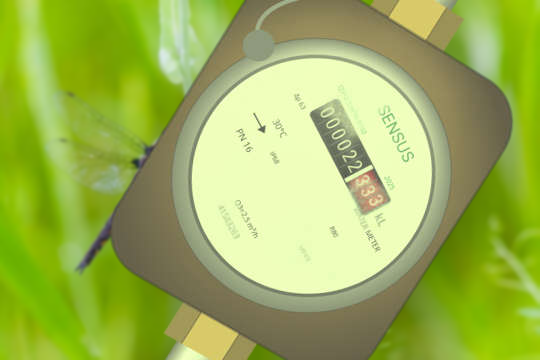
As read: value=22.333 unit=kL
